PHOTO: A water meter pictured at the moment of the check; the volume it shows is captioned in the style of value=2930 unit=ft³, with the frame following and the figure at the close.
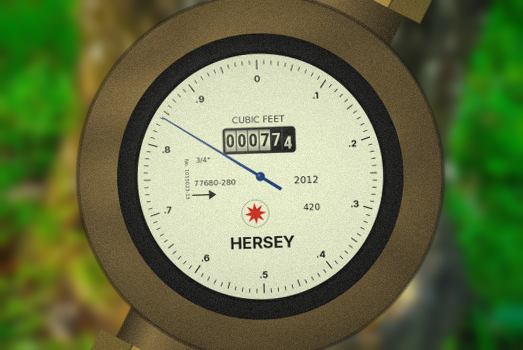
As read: value=773.84 unit=ft³
